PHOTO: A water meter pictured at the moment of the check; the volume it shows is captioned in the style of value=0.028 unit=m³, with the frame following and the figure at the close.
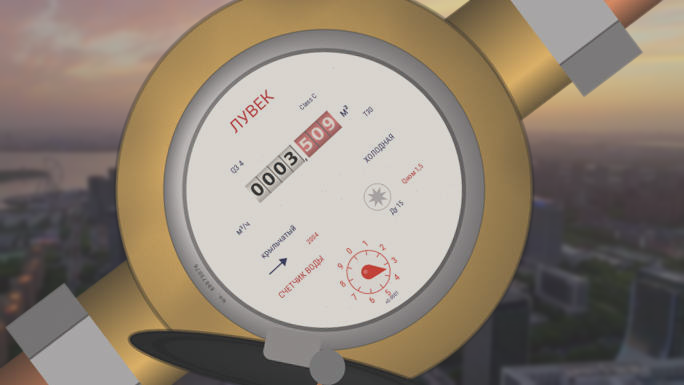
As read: value=3.5093 unit=m³
